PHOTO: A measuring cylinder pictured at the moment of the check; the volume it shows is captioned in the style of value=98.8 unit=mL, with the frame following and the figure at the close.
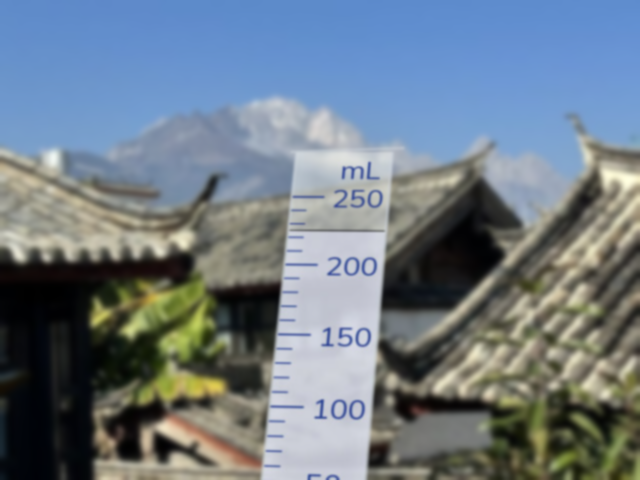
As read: value=225 unit=mL
